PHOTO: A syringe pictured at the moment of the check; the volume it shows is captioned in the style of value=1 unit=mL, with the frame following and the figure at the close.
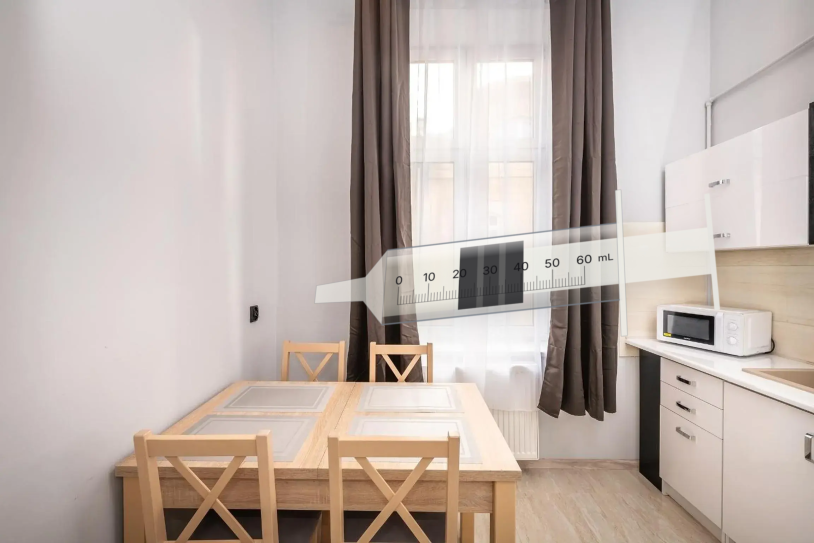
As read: value=20 unit=mL
